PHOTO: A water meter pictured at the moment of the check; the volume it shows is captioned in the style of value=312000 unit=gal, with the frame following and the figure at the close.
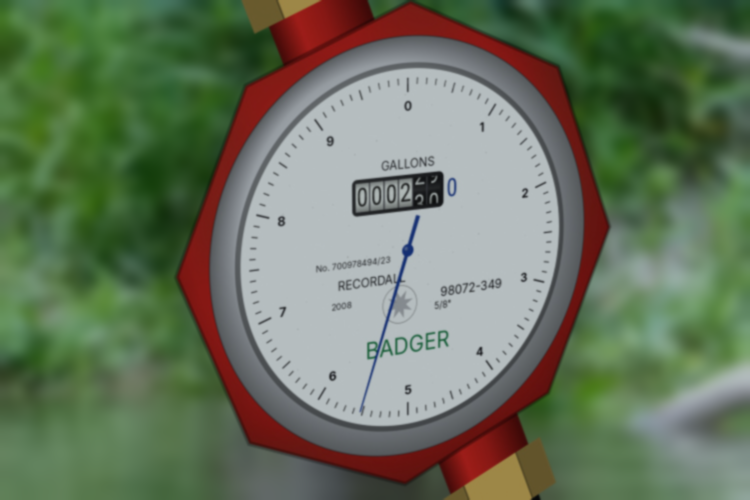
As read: value=2295.5 unit=gal
